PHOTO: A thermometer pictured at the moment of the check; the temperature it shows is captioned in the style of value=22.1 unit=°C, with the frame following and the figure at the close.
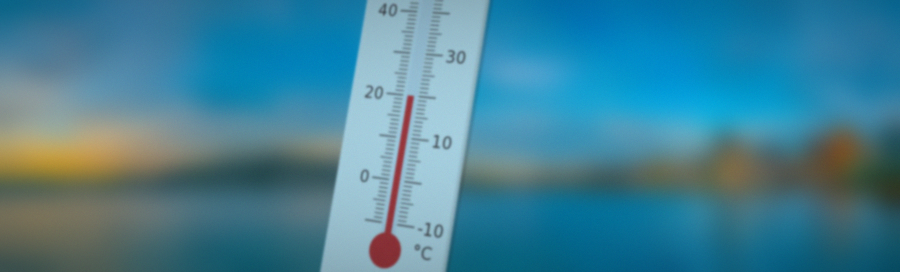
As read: value=20 unit=°C
